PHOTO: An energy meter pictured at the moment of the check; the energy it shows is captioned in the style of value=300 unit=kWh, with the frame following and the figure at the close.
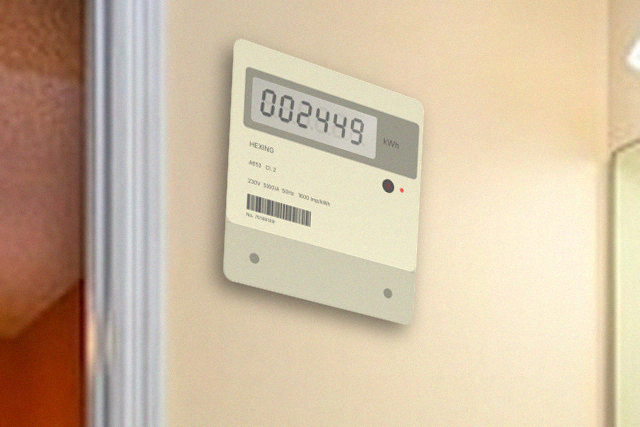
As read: value=2449 unit=kWh
